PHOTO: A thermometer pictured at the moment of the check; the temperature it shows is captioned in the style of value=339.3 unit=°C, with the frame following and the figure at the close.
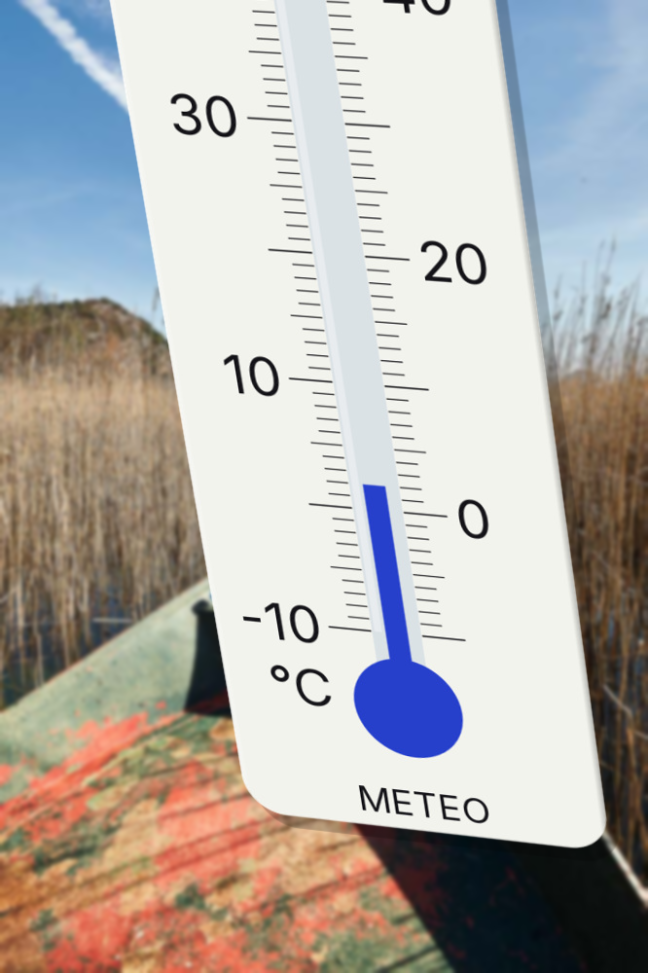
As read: value=2 unit=°C
